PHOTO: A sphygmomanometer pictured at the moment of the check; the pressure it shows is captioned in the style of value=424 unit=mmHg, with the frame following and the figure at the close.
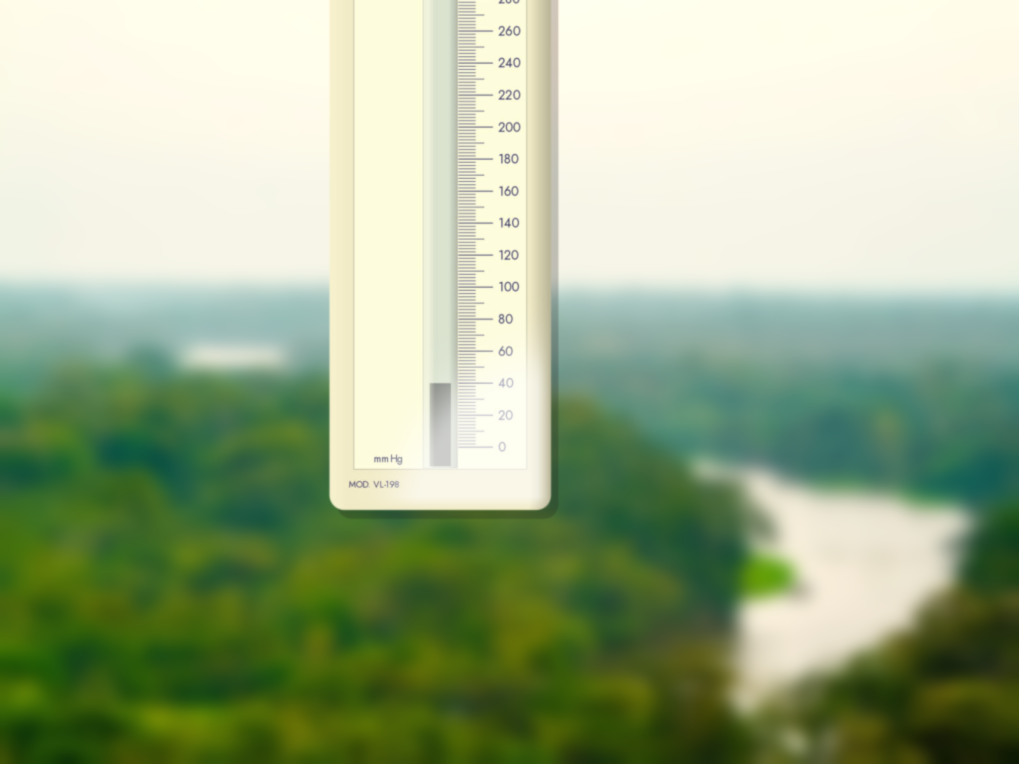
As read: value=40 unit=mmHg
